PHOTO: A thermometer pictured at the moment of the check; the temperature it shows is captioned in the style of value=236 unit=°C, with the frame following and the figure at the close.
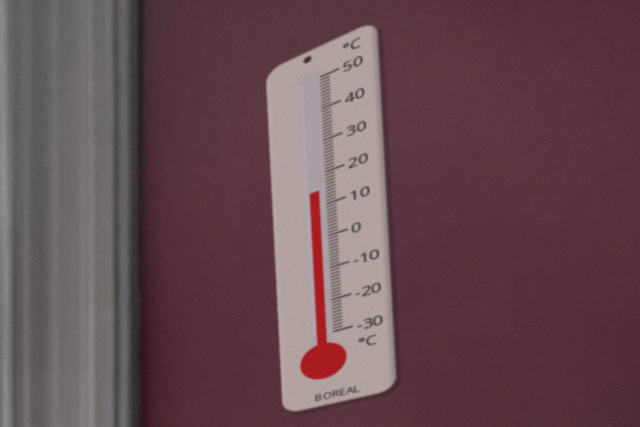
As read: value=15 unit=°C
